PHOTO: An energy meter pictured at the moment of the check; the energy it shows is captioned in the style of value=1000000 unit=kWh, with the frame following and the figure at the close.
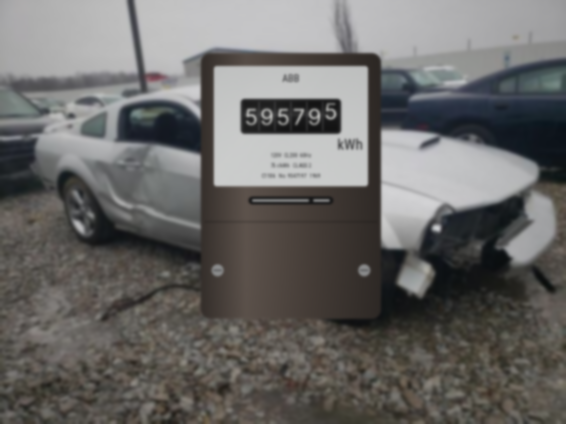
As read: value=595795 unit=kWh
